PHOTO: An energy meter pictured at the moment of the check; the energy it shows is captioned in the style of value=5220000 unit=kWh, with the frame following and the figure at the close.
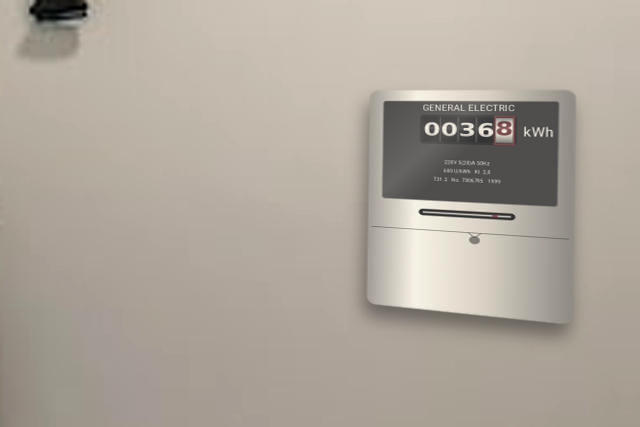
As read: value=36.8 unit=kWh
